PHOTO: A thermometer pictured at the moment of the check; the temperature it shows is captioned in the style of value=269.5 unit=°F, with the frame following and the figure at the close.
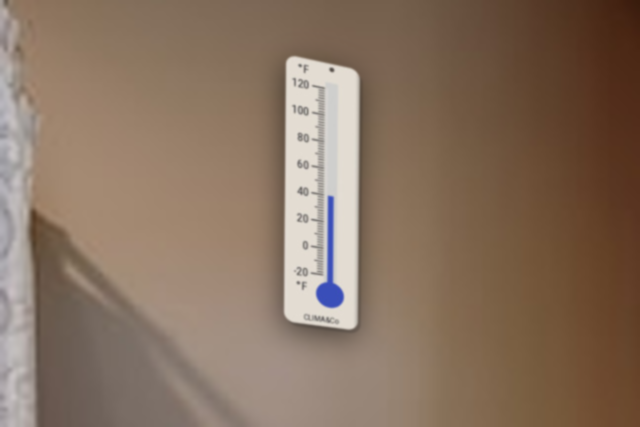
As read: value=40 unit=°F
